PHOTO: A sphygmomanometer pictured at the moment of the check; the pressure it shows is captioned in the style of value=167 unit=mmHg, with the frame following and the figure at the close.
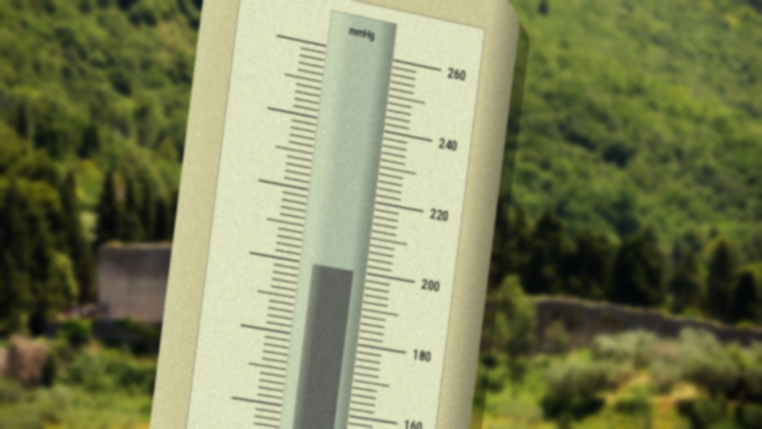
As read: value=200 unit=mmHg
